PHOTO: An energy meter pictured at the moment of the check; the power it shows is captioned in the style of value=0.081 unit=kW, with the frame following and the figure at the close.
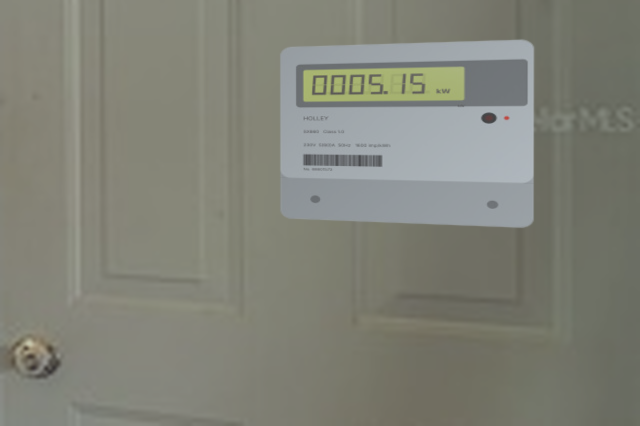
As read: value=5.15 unit=kW
